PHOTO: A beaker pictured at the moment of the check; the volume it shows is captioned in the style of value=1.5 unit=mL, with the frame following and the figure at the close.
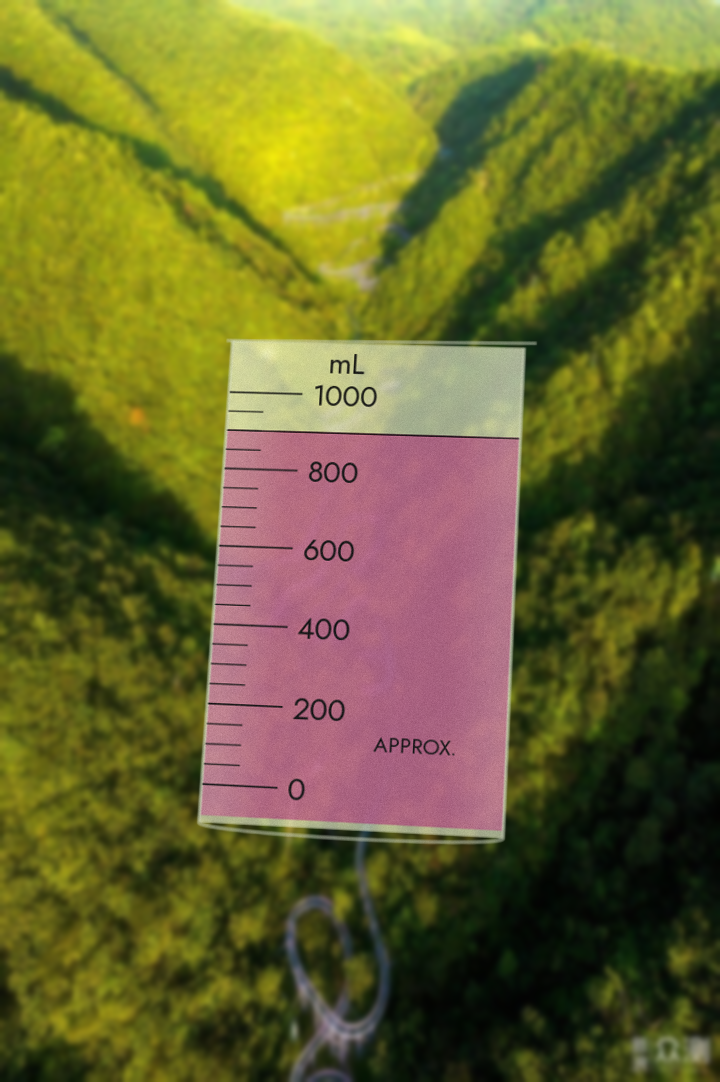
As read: value=900 unit=mL
